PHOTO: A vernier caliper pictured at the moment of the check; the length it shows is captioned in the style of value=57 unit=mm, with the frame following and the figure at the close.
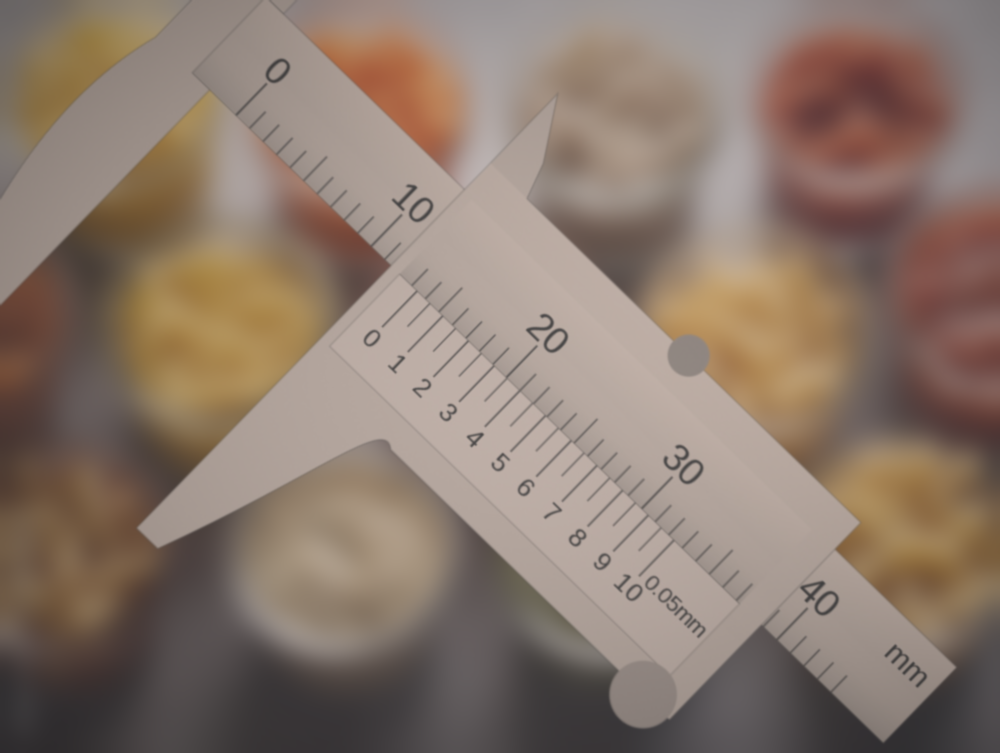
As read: value=13.4 unit=mm
